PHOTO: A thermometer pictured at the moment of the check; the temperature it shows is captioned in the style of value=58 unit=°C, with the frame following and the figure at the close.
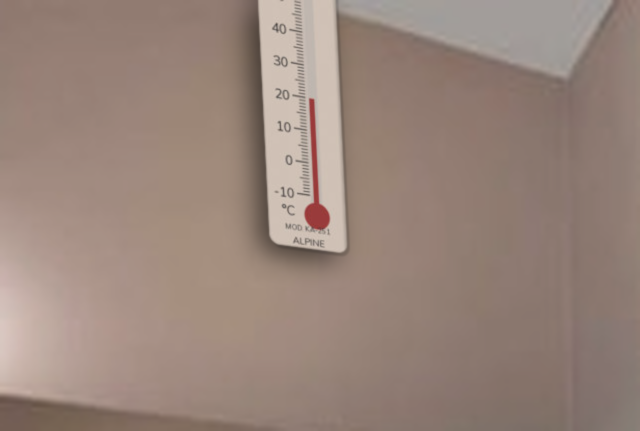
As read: value=20 unit=°C
